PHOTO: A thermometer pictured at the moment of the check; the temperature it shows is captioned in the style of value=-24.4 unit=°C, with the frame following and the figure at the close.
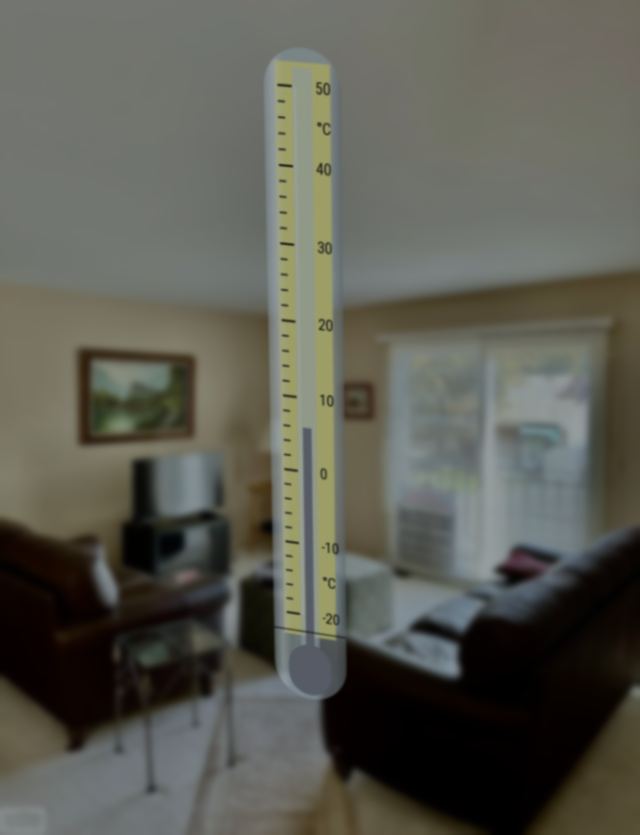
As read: value=6 unit=°C
